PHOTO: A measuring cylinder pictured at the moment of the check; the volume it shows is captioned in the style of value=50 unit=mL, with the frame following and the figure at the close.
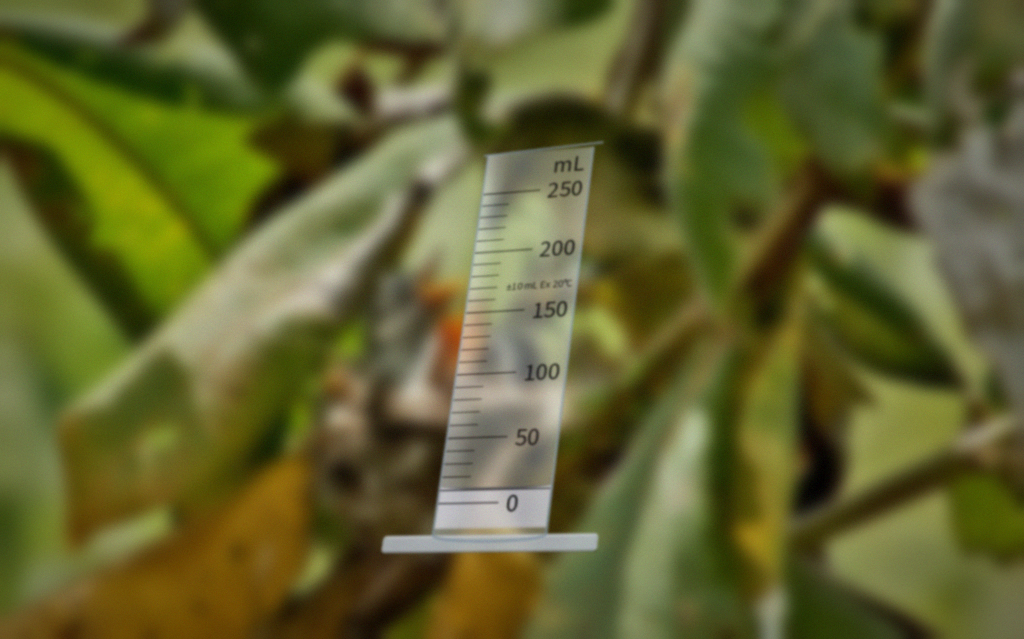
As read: value=10 unit=mL
